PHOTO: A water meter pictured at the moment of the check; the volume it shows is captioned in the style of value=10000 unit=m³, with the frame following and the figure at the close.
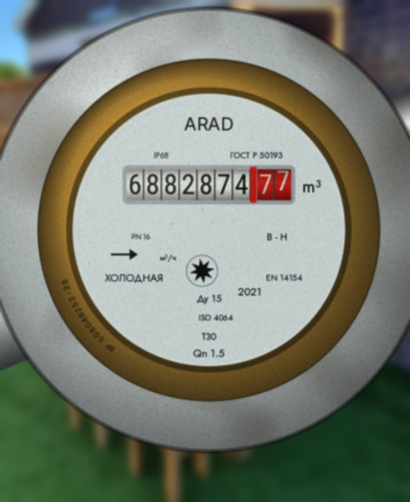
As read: value=6882874.77 unit=m³
